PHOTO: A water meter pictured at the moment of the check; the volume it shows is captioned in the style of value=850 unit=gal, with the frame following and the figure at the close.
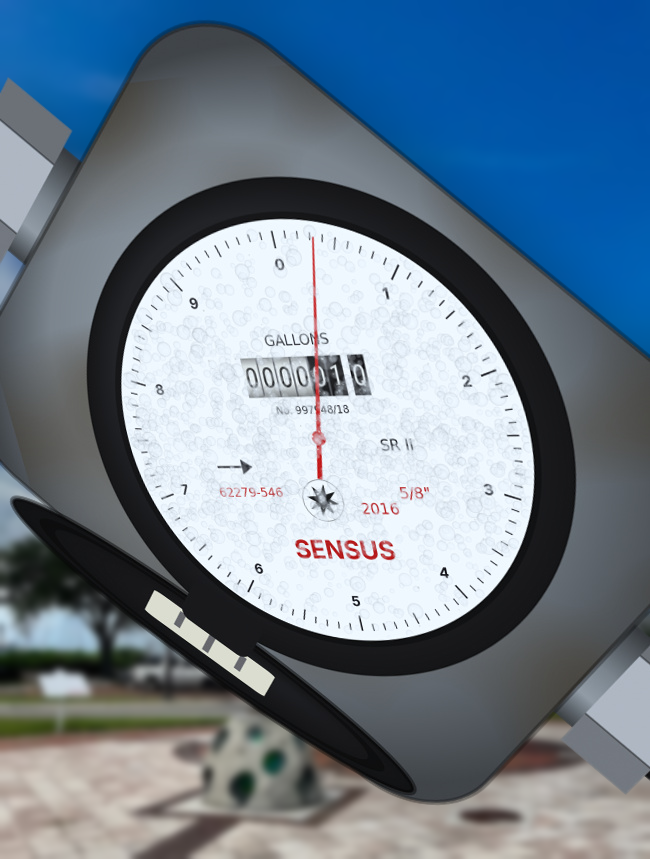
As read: value=10.3 unit=gal
